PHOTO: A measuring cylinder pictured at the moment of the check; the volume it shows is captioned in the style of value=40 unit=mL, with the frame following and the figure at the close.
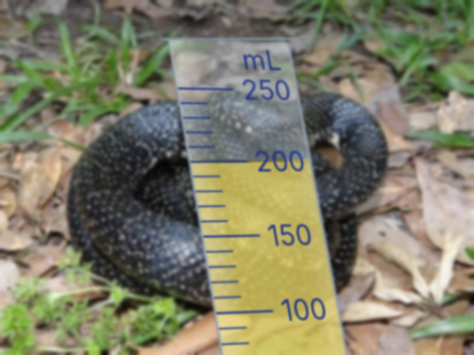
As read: value=200 unit=mL
